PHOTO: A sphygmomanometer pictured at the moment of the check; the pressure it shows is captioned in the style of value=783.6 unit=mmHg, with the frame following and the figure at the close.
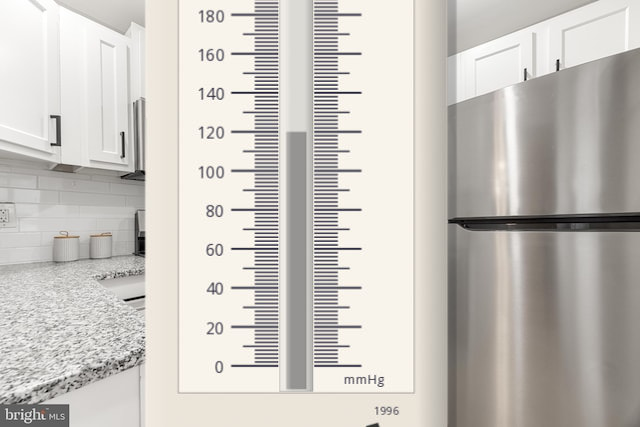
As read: value=120 unit=mmHg
